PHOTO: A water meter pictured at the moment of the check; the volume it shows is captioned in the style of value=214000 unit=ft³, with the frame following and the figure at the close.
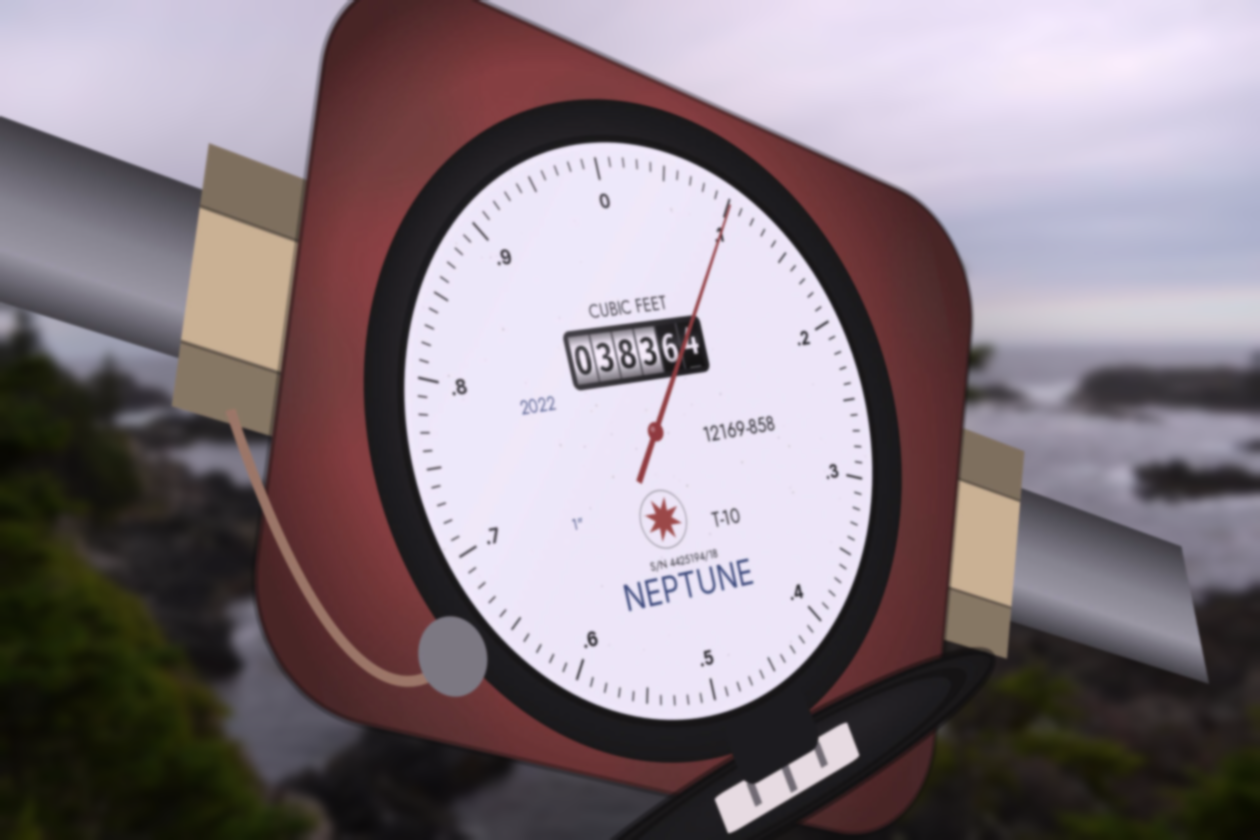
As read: value=38364.10 unit=ft³
